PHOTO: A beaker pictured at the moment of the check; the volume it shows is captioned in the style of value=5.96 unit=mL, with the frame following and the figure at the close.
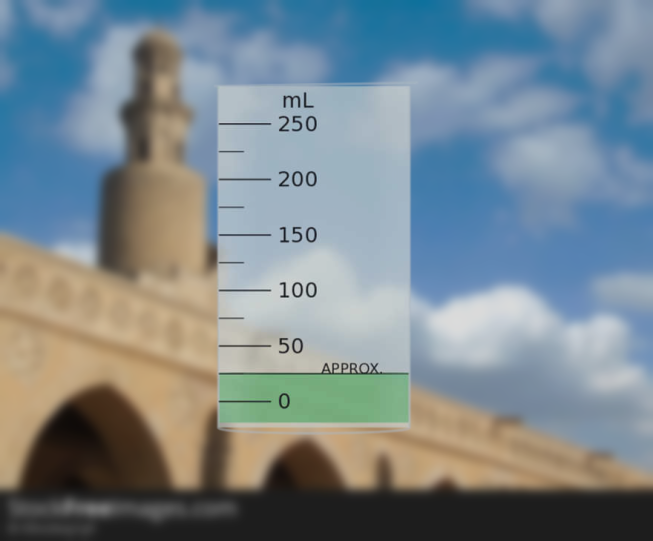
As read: value=25 unit=mL
